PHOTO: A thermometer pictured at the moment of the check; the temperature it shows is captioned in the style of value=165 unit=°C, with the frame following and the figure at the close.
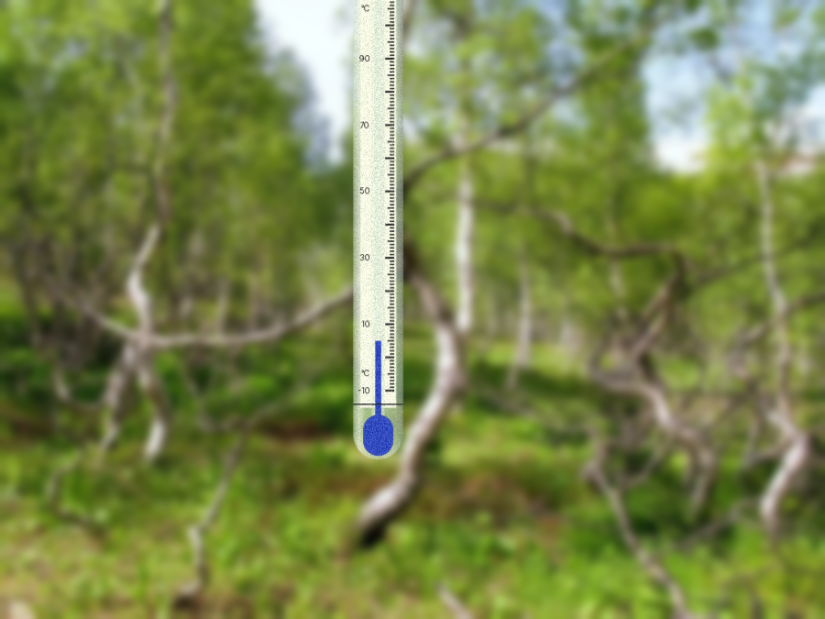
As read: value=5 unit=°C
